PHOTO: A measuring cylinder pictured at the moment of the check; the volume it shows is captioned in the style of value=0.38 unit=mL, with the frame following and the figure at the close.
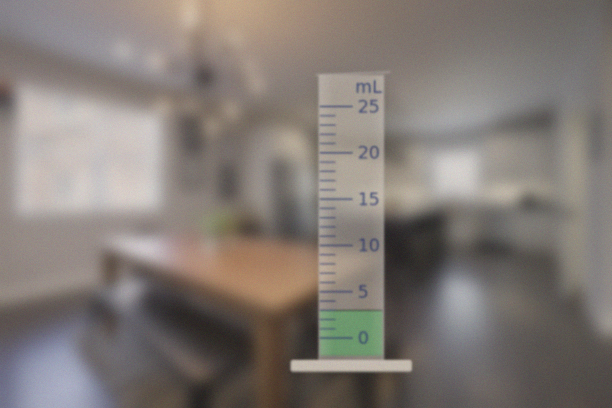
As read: value=3 unit=mL
